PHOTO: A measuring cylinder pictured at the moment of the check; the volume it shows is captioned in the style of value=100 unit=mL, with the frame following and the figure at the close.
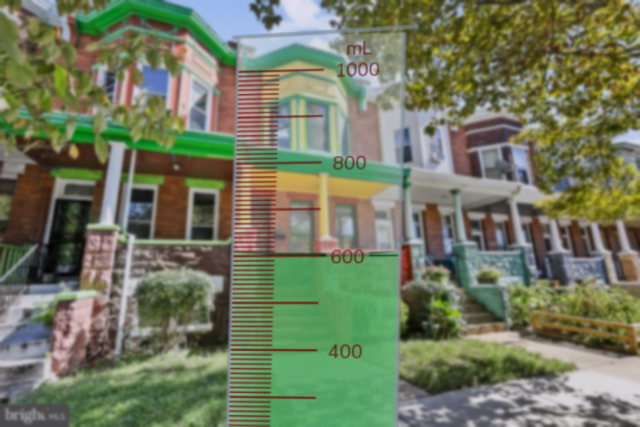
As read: value=600 unit=mL
